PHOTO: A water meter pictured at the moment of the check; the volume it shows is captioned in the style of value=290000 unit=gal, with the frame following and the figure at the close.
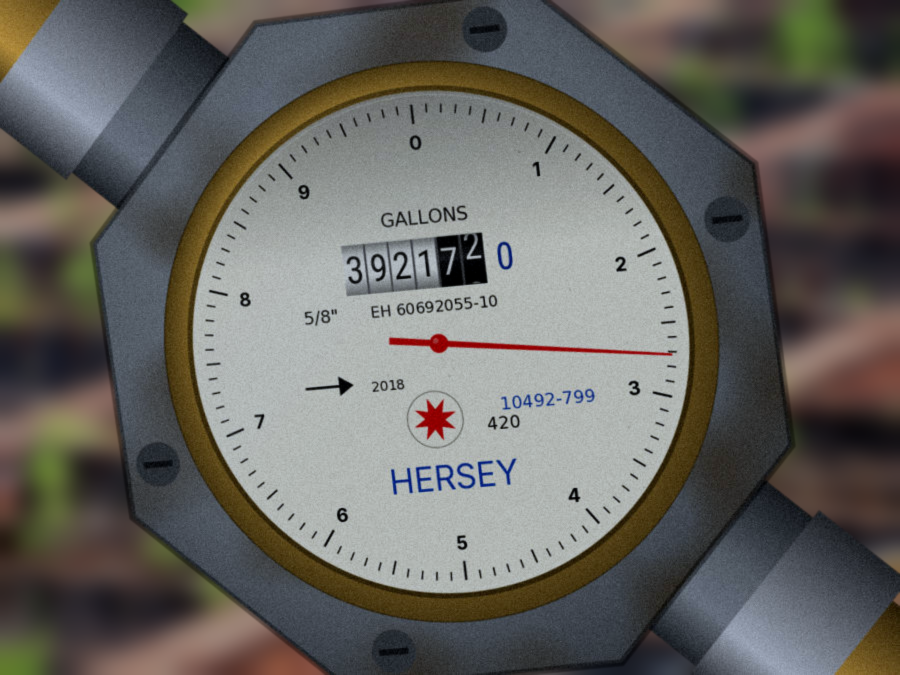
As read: value=3921722.7 unit=gal
